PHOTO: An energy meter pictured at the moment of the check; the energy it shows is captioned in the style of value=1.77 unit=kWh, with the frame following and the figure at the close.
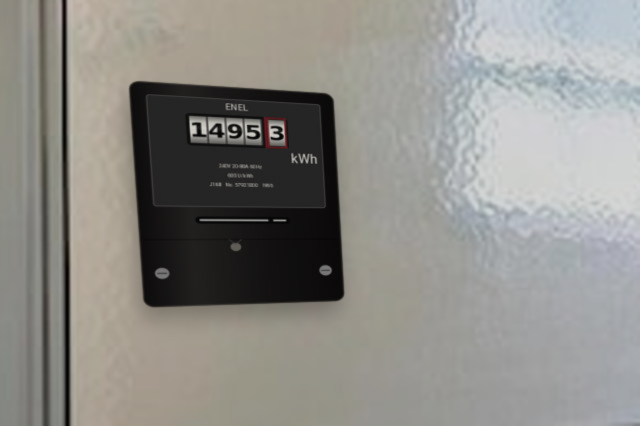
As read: value=1495.3 unit=kWh
